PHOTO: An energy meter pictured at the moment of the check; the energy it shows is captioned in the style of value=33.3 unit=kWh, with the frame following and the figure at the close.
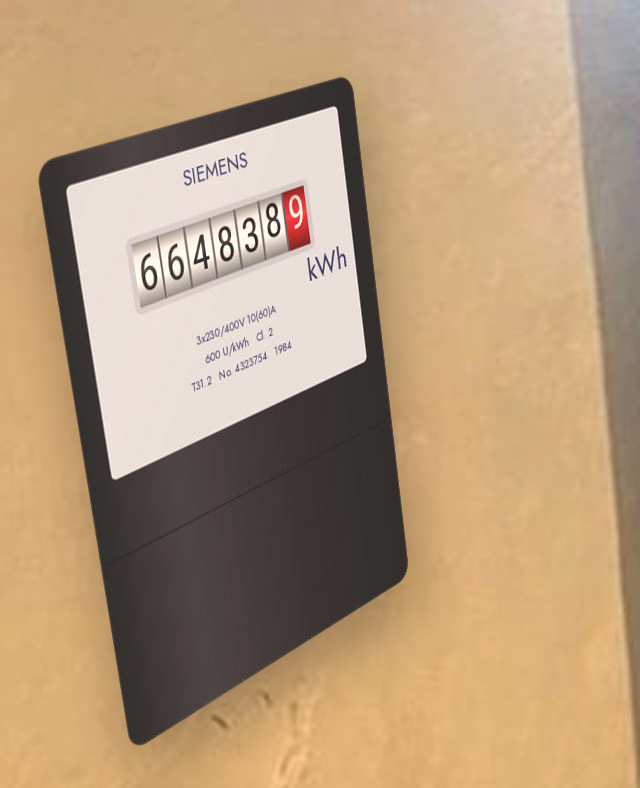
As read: value=664838.9 unit=kWh
